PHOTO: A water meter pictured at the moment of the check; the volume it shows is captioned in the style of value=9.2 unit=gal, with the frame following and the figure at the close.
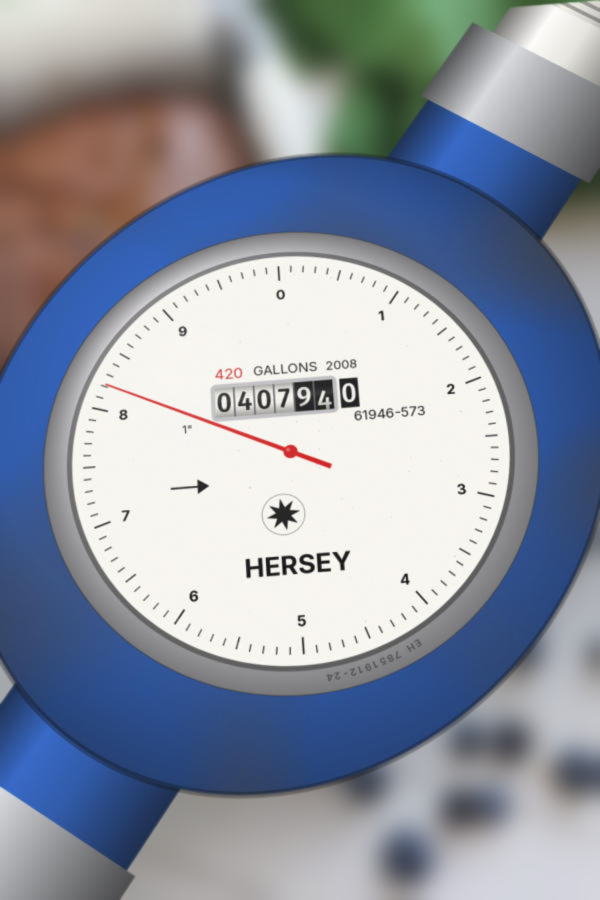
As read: value=407938.2 unit=gal
